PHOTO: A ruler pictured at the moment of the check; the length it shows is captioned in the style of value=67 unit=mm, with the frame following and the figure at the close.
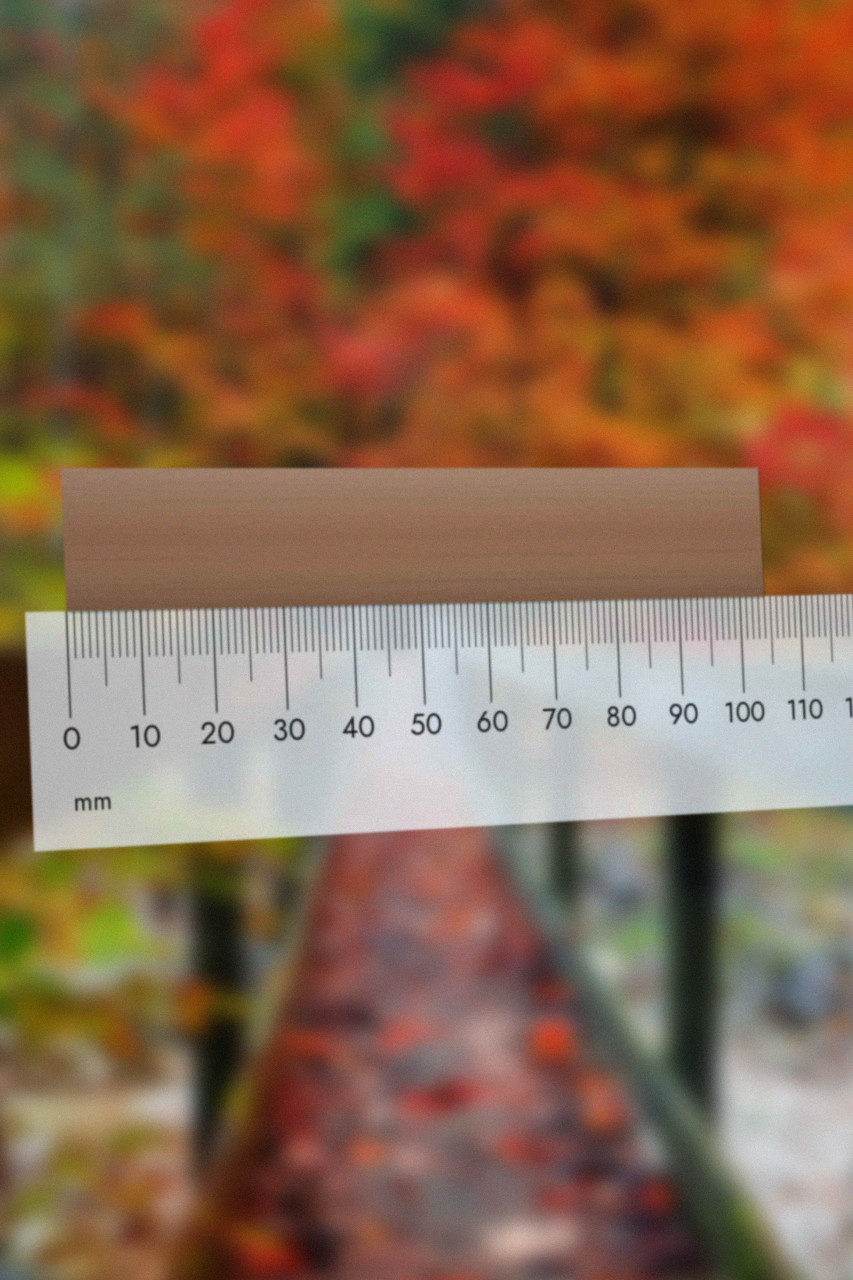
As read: value=104 unit=mm
